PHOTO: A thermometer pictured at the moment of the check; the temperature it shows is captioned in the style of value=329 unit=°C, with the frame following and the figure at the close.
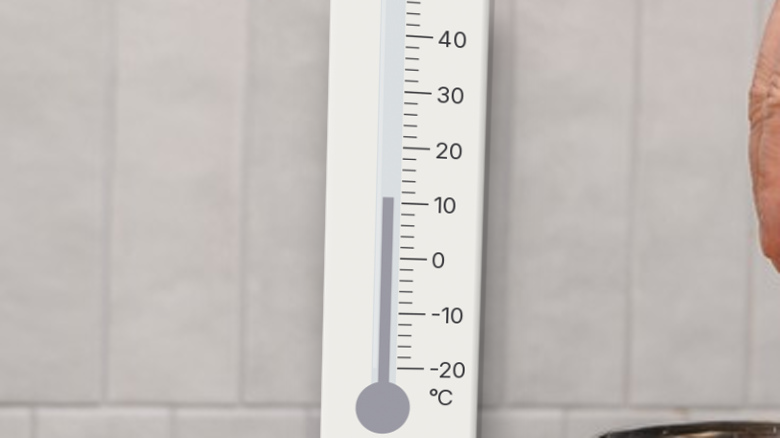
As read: value=11 unit=°C
